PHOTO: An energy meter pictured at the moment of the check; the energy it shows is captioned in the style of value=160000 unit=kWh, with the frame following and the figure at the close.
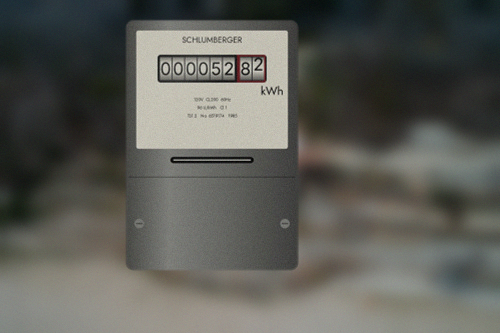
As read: value=52.82 unit=kWh
